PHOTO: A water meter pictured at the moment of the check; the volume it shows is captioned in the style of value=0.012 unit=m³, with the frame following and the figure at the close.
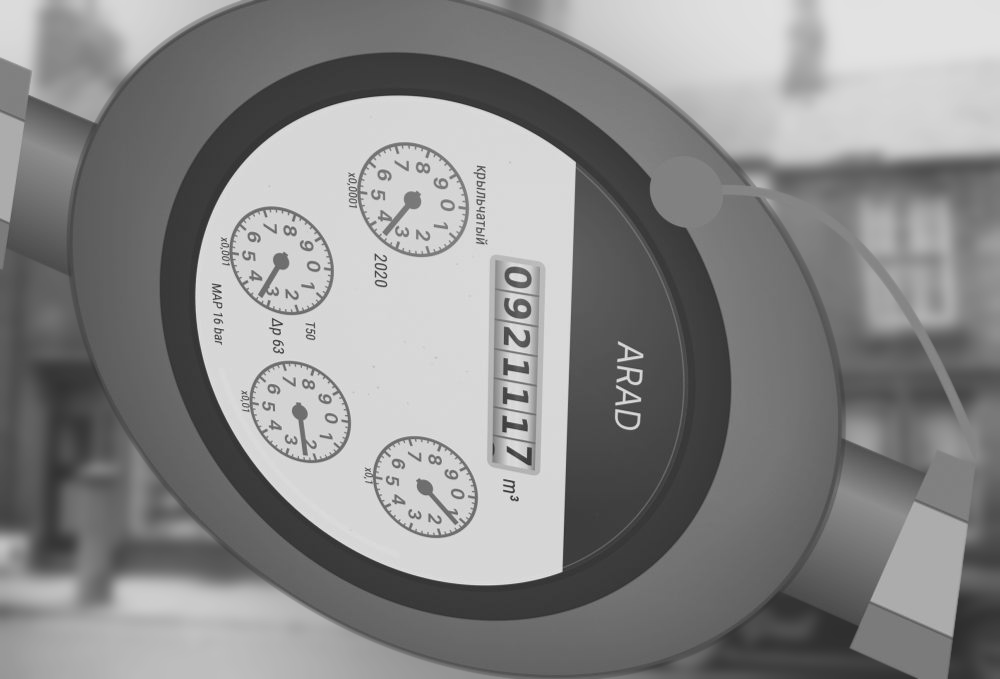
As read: value=921117.1233 unit=m³
